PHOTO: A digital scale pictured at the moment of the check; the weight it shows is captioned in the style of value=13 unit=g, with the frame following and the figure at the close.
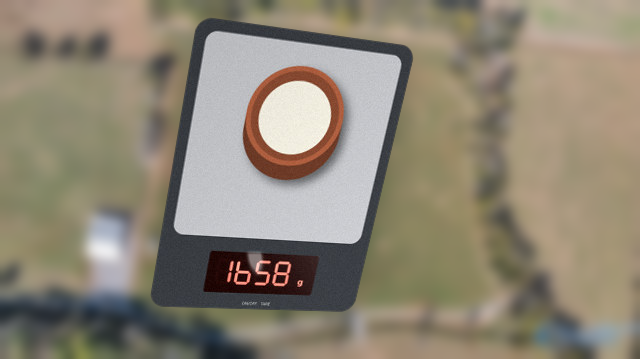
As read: value=1658 unit=g
